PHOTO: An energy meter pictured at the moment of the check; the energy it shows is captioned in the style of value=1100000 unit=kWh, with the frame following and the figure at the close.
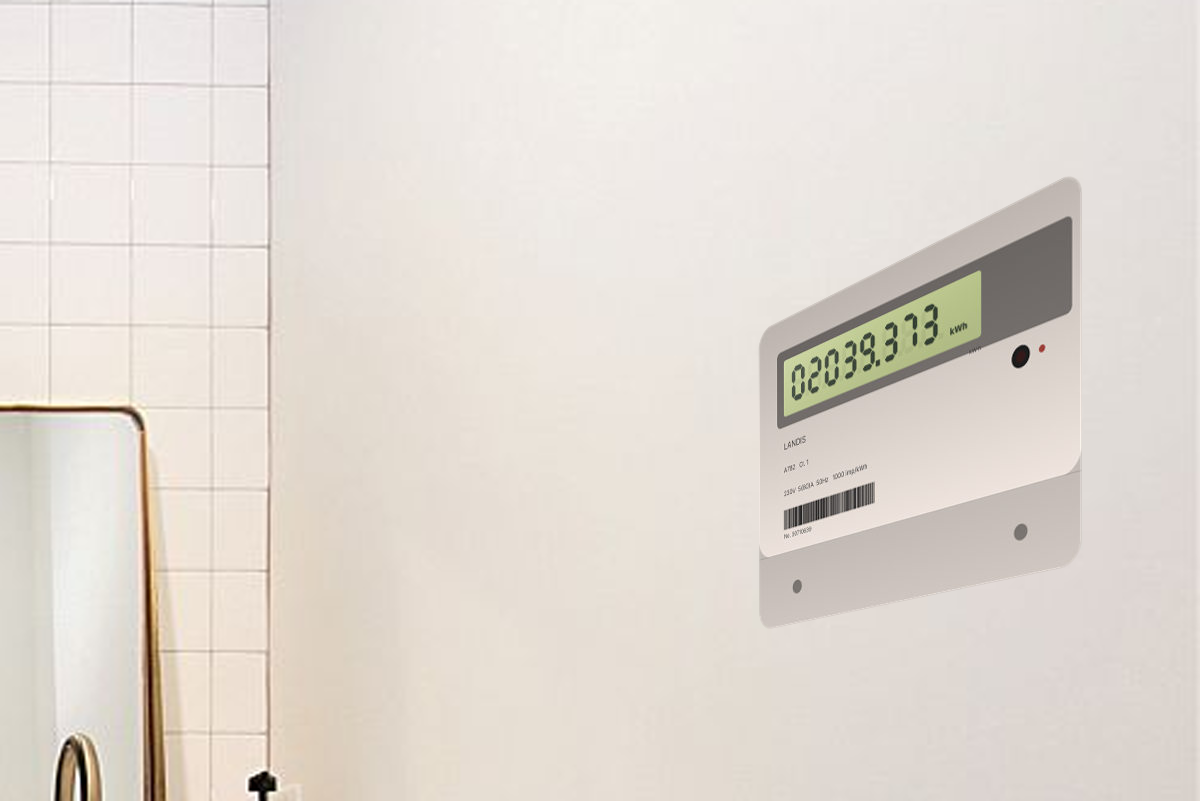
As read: value=2039.373 unit=kWh
